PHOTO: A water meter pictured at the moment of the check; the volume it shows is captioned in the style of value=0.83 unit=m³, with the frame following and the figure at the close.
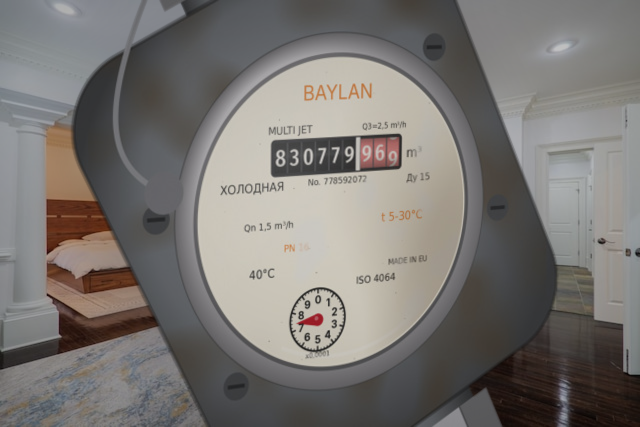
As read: value=830779.9687 unit=m³
